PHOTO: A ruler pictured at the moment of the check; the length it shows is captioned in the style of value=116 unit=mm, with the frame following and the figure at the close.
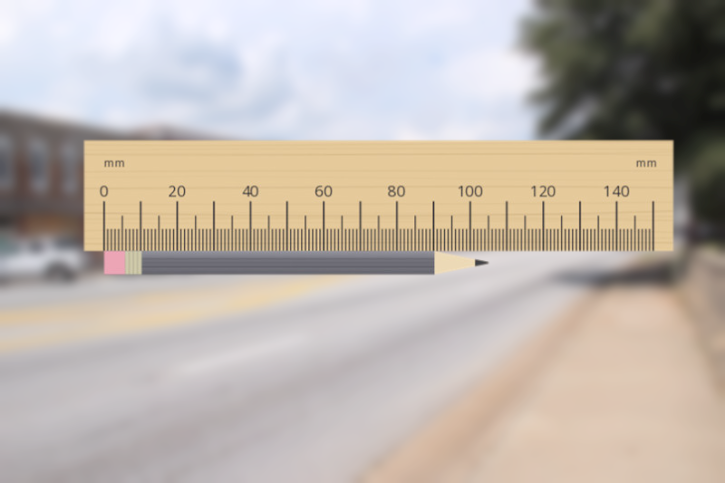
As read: value=105 unit=mm
